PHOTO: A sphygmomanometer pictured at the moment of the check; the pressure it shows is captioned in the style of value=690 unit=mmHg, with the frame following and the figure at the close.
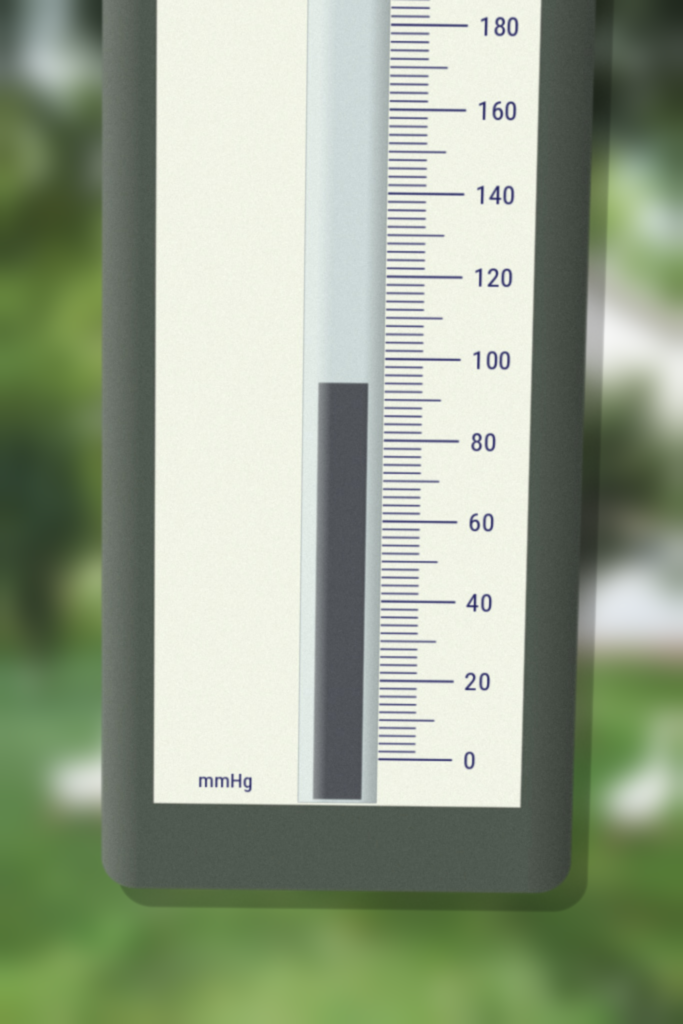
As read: value=94 unit=mmHg
